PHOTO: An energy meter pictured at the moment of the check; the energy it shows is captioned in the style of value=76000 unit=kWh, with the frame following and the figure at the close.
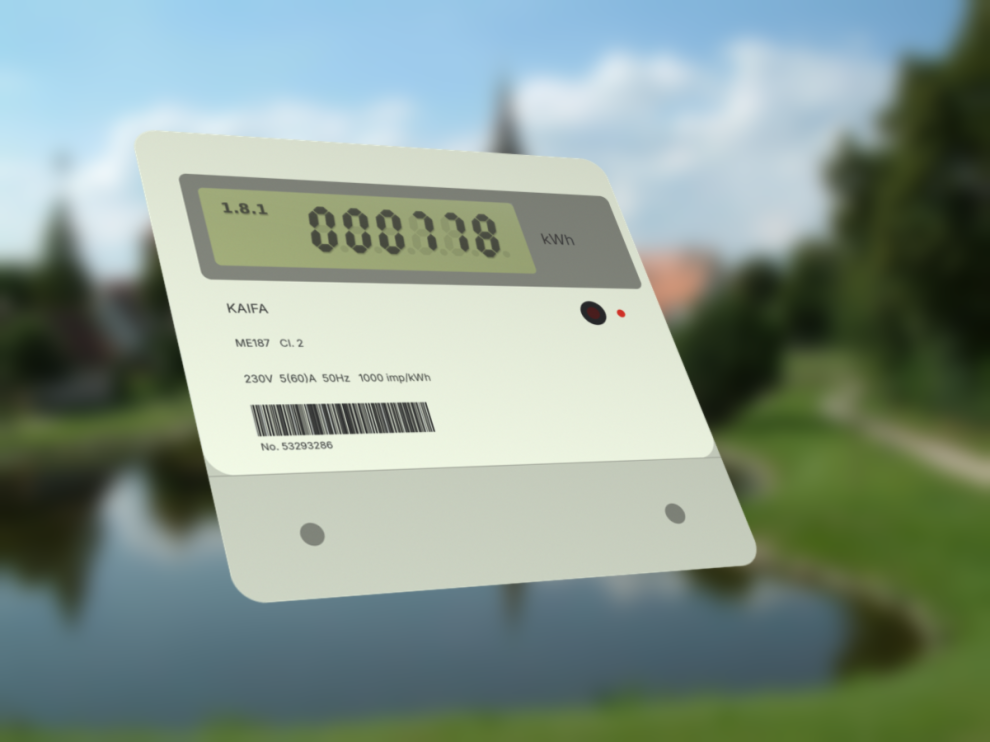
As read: value=778 unit=kWh
